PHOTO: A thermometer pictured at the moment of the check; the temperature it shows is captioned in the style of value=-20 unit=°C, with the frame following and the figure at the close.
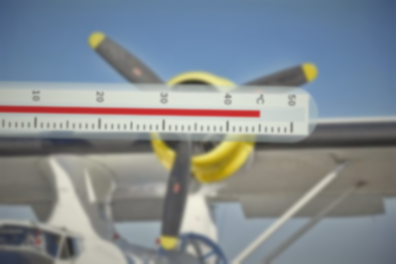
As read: value=45 unit=°C
